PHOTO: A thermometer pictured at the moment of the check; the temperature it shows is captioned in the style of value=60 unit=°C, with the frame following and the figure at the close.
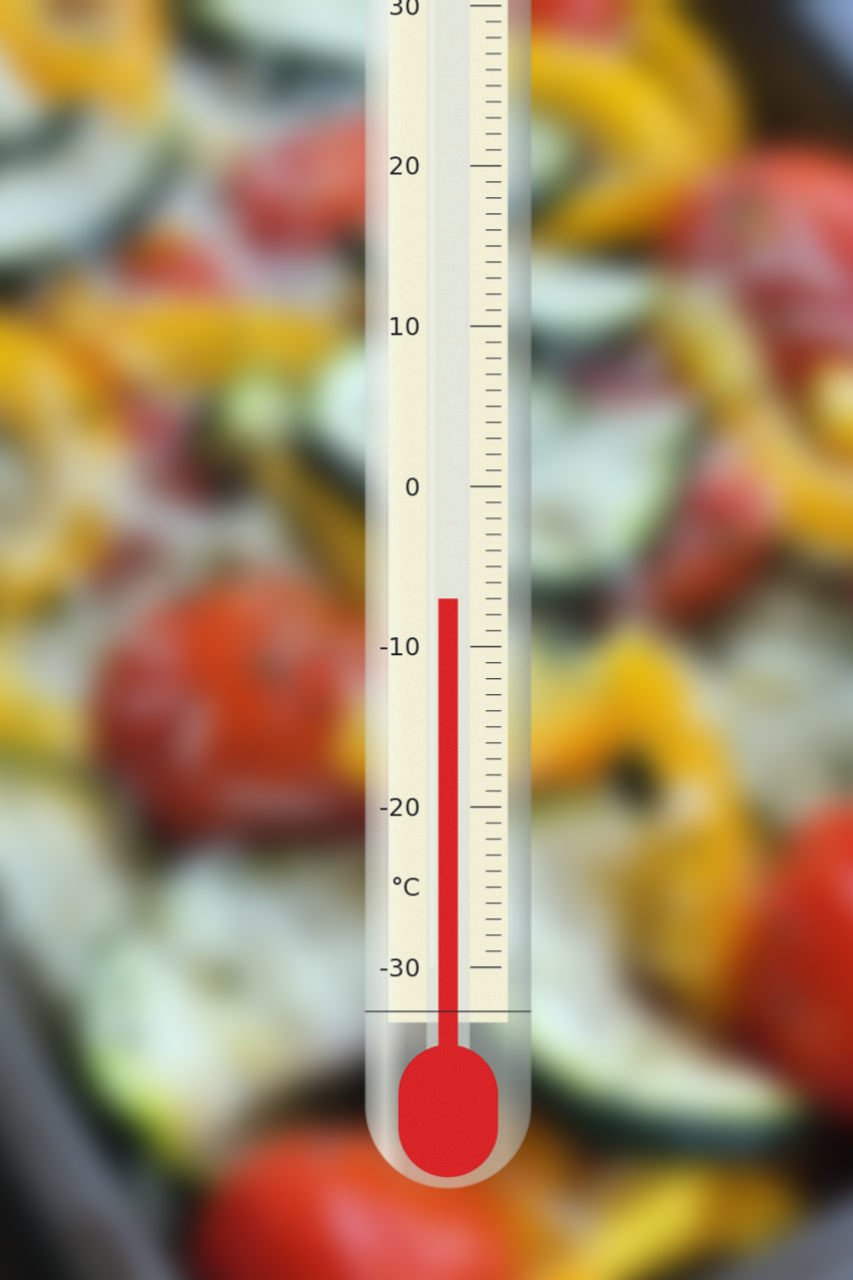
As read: value=-7 unit=°C
